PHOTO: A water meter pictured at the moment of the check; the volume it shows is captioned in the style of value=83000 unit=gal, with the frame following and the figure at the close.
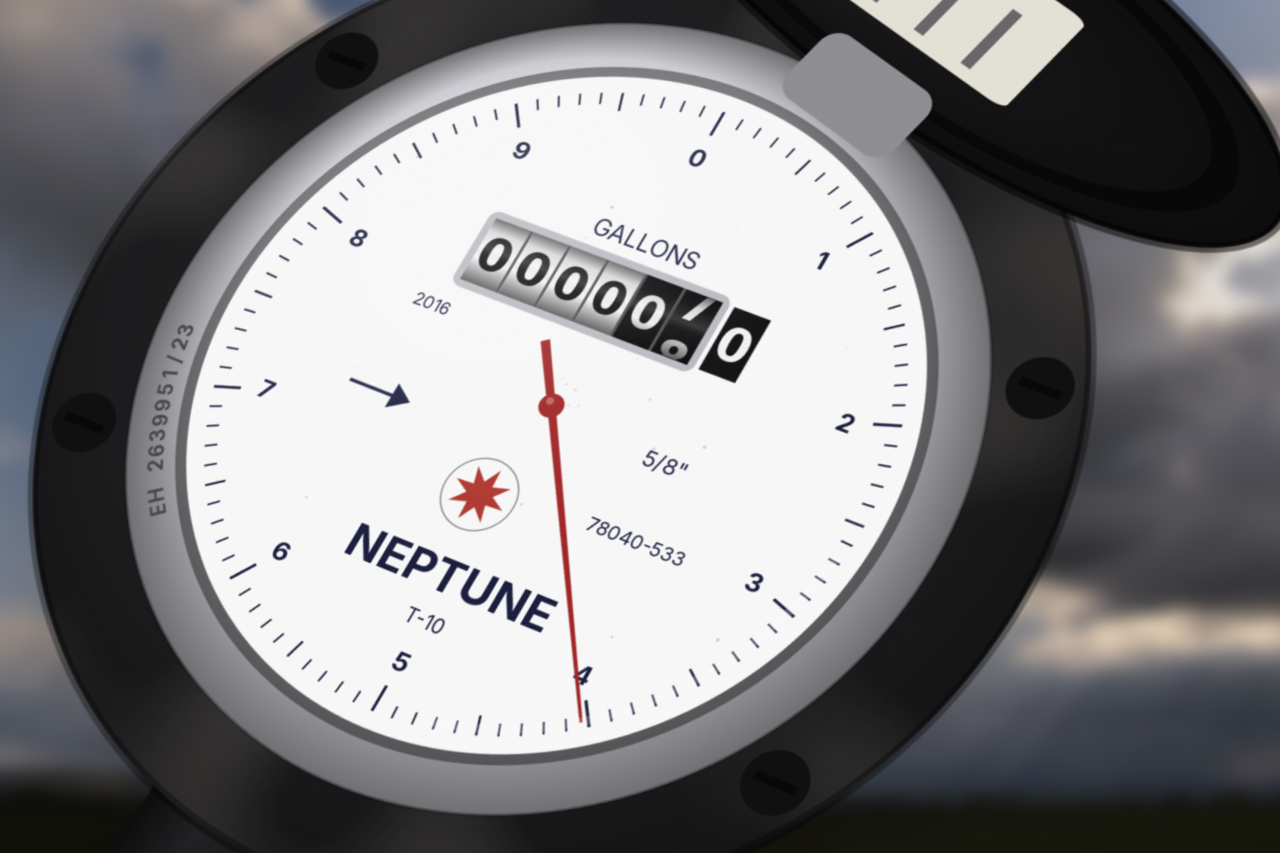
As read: value=74.0 unit=gal
